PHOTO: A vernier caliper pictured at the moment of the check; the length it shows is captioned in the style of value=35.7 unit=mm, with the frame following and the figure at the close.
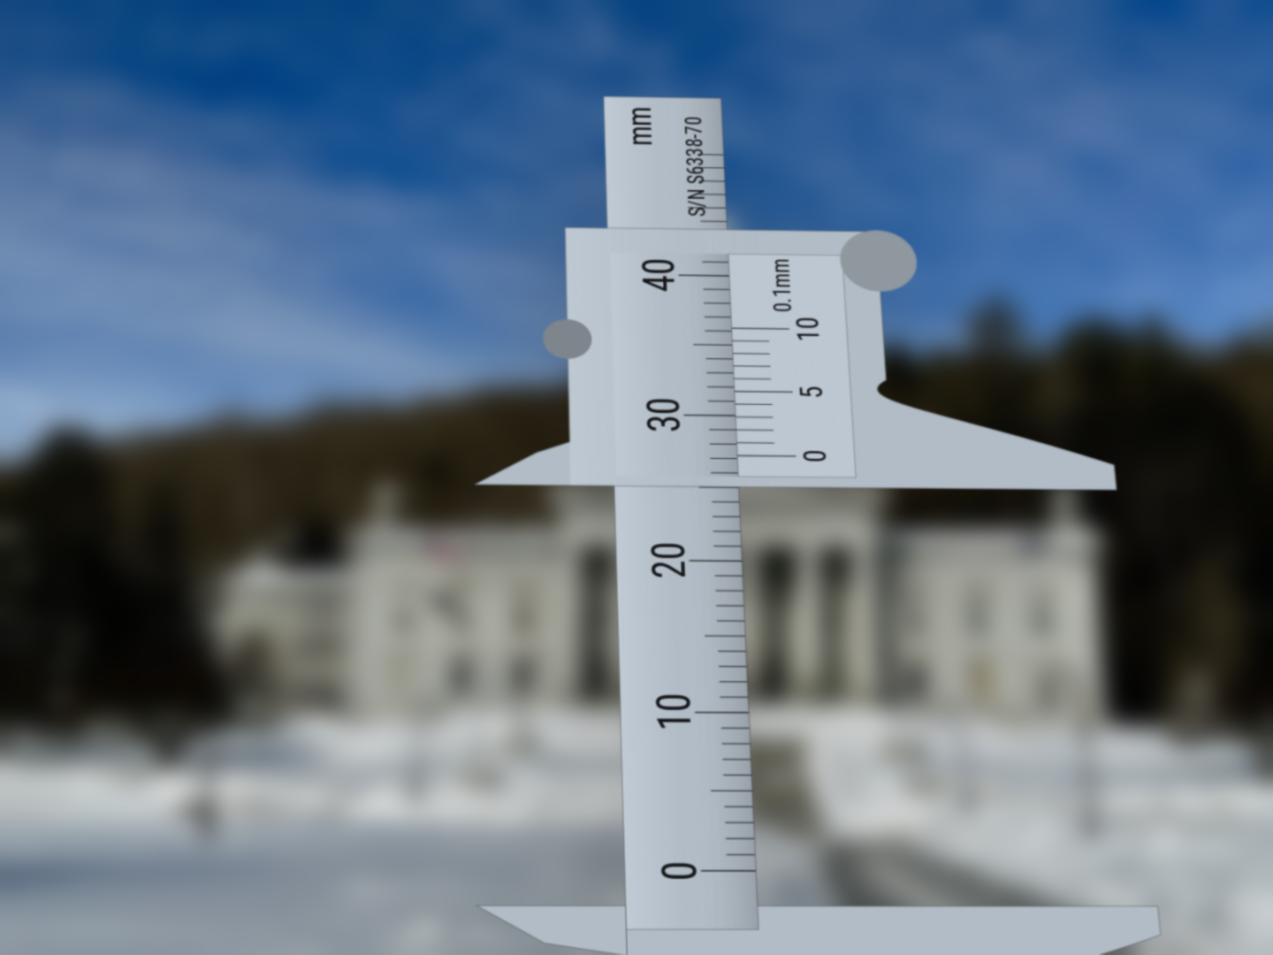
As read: value=27.2 unit=mm
